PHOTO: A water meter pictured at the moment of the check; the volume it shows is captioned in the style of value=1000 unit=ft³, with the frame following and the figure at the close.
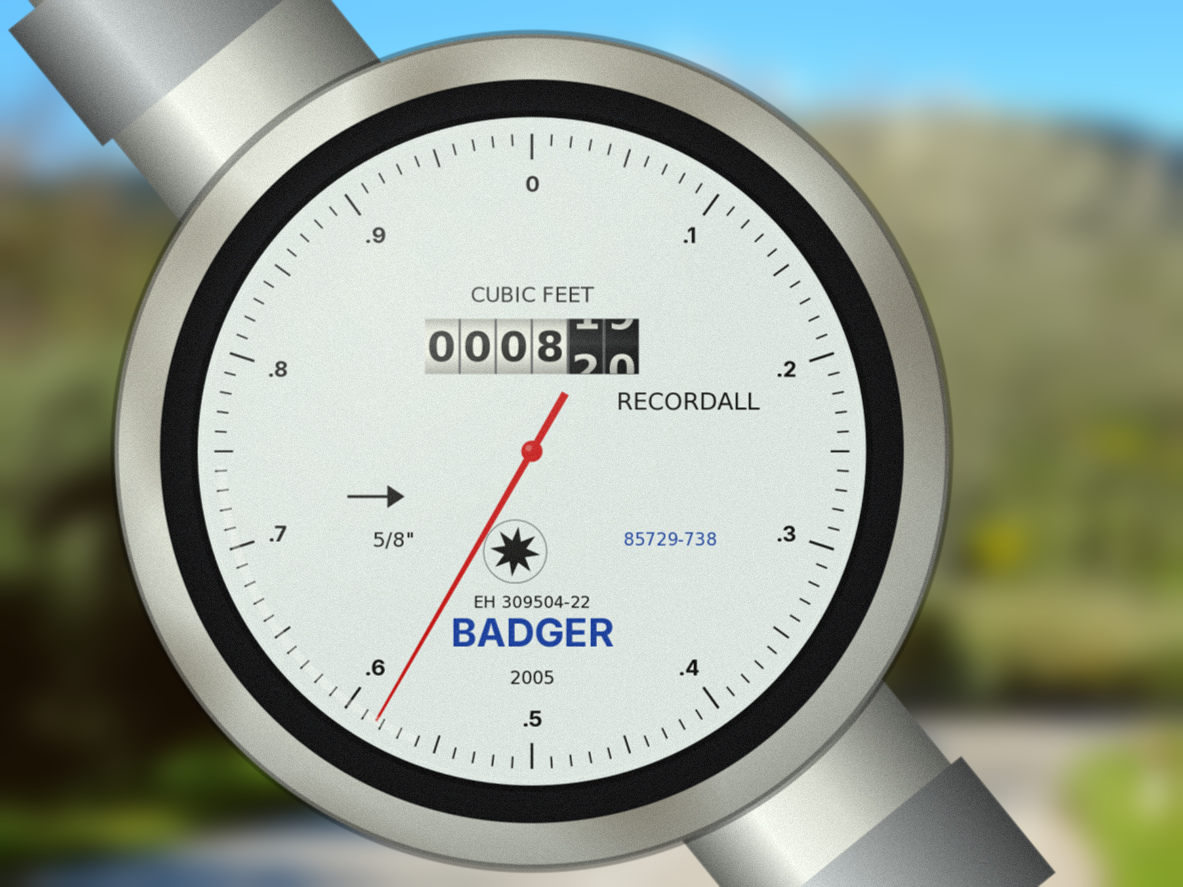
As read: value=819.58 unit=ft³
